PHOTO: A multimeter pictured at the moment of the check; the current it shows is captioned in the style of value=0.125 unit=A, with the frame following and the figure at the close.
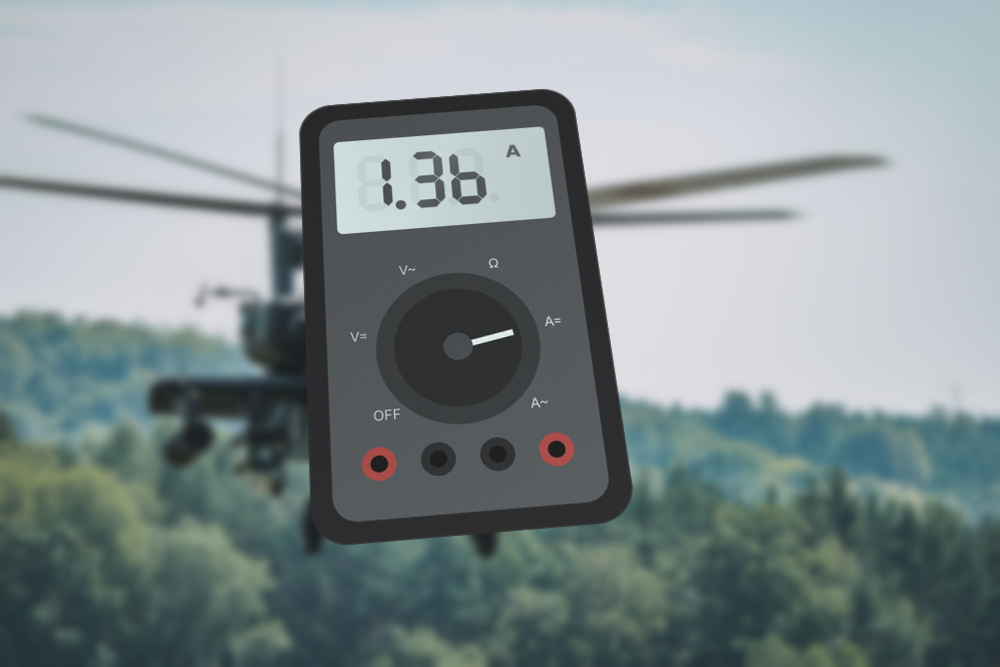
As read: value=1.36 unit=A
